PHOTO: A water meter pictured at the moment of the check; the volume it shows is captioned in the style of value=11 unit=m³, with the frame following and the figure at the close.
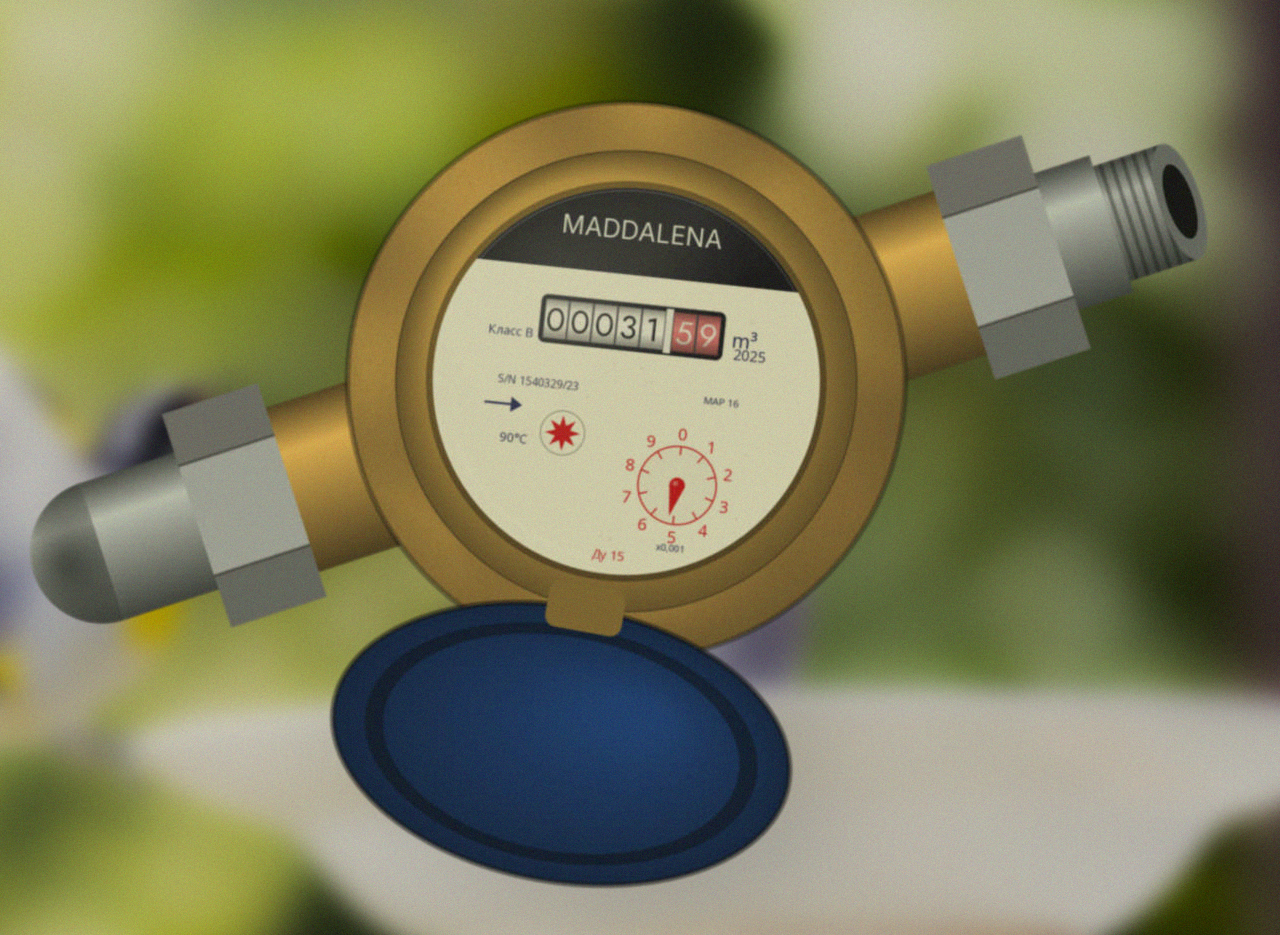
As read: value=31.595 unit=m³
